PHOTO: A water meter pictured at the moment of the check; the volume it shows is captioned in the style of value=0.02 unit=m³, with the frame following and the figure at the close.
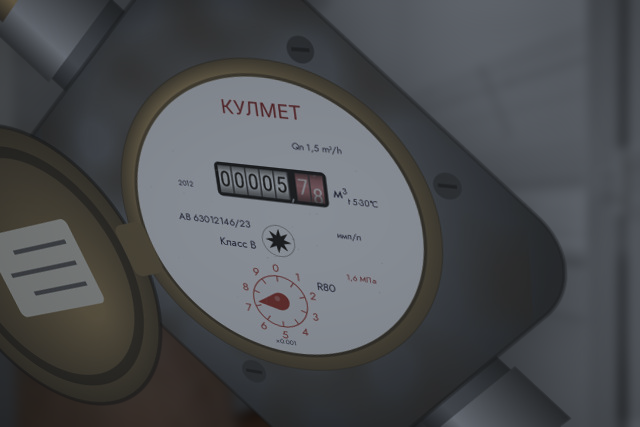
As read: value=5.777 unit=m³
